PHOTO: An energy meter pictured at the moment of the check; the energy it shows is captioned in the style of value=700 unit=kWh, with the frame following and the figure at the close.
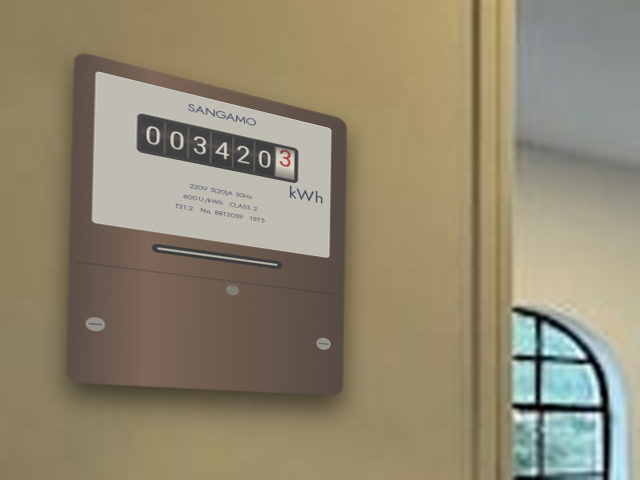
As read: value=3420.3 unit=kWh
